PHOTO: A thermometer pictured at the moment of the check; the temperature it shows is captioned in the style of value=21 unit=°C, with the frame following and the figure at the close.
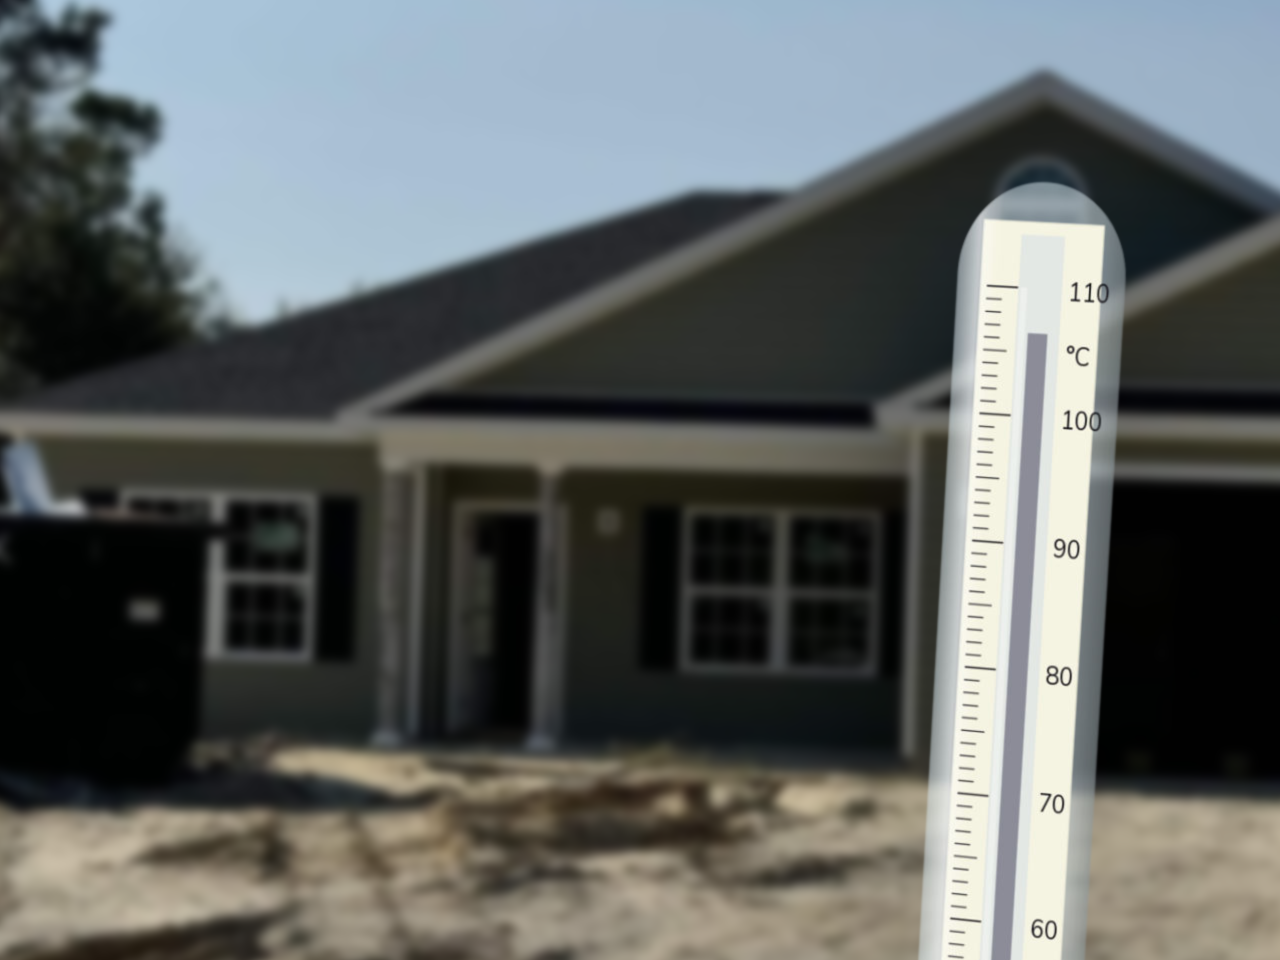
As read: value=106.5 unit=°C
